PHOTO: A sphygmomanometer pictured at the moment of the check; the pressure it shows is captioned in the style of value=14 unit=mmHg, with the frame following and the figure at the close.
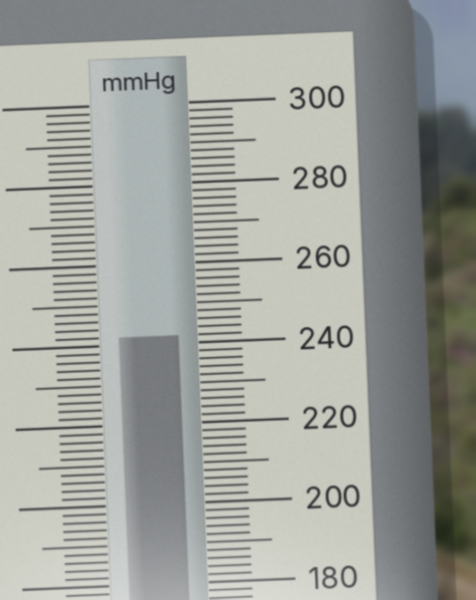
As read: value=242 unit=mmHg
